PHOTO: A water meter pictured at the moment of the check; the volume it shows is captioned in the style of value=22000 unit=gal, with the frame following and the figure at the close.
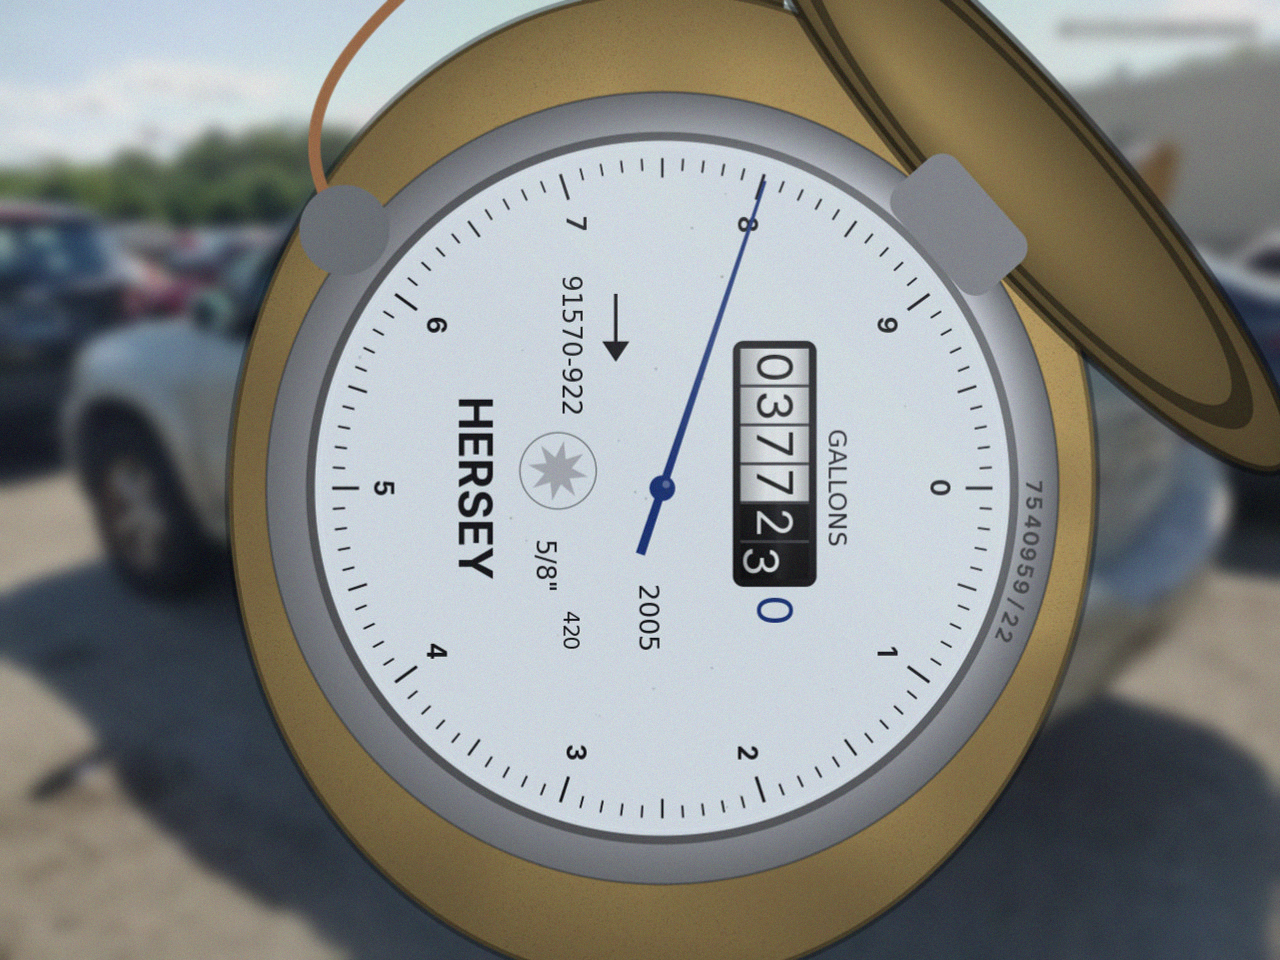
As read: value=377228.0 unit=gal
